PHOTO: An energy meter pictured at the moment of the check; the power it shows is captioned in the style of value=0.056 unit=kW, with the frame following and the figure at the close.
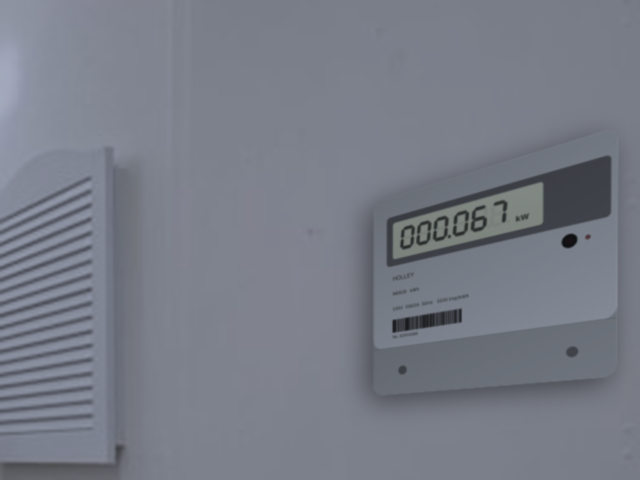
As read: value=0.067 unit=kW
